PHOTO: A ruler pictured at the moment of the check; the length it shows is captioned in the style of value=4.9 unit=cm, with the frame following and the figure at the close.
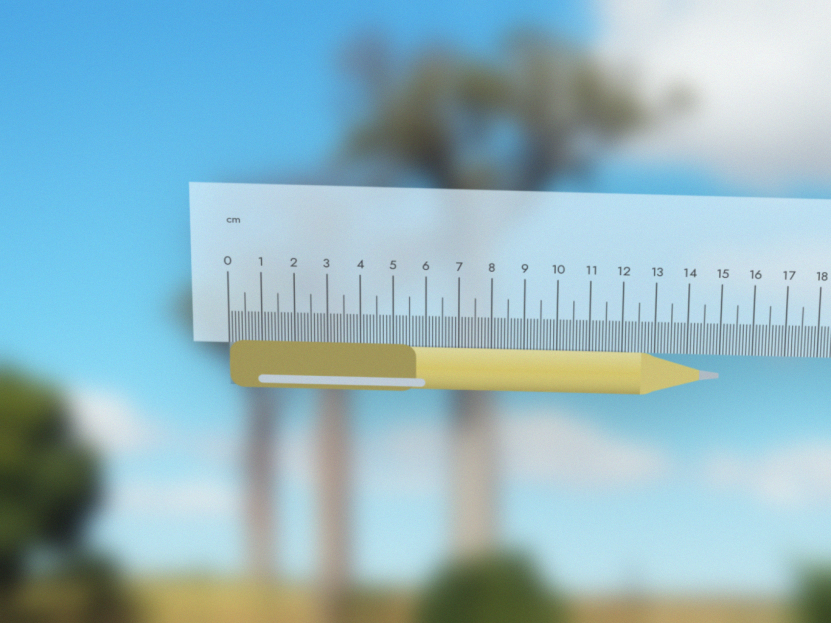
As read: value=15 unit=cm
